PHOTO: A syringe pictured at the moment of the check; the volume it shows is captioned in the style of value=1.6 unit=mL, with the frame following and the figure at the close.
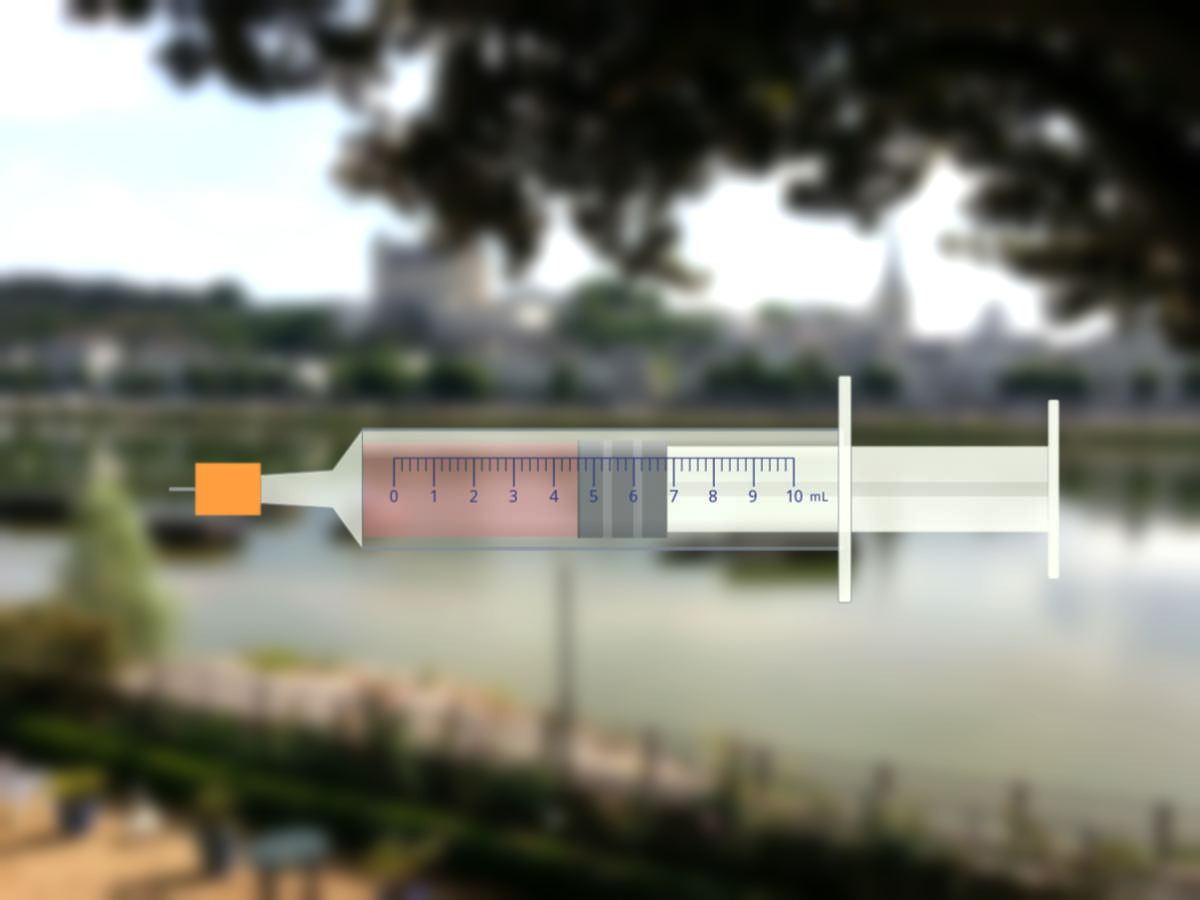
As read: value=4.6 unit=mL
